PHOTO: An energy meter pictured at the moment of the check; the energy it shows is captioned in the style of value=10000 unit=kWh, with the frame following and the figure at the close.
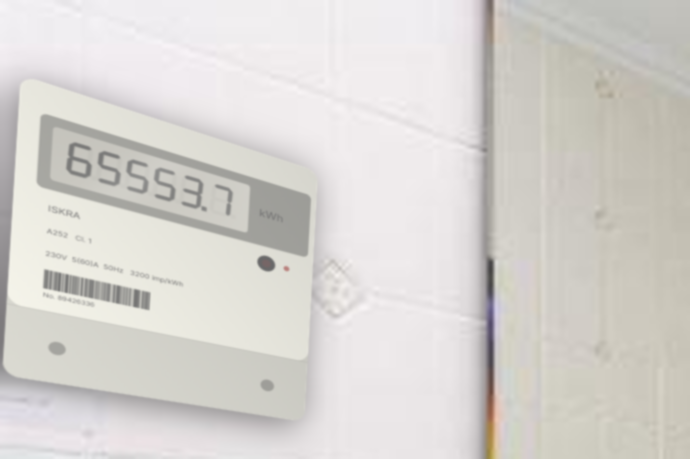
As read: value=65553.7 unit=kWh
